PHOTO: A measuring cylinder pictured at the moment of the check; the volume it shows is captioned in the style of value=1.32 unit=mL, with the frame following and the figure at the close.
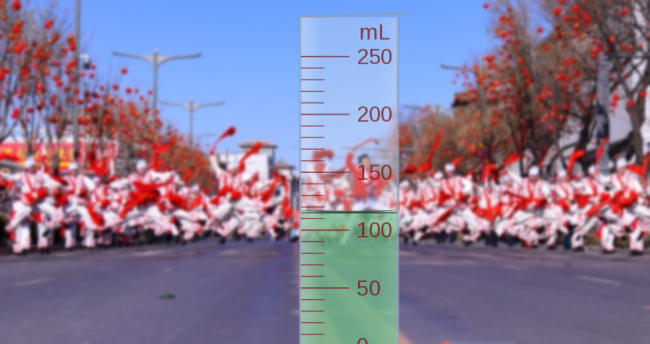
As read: value=115 unit=mL
